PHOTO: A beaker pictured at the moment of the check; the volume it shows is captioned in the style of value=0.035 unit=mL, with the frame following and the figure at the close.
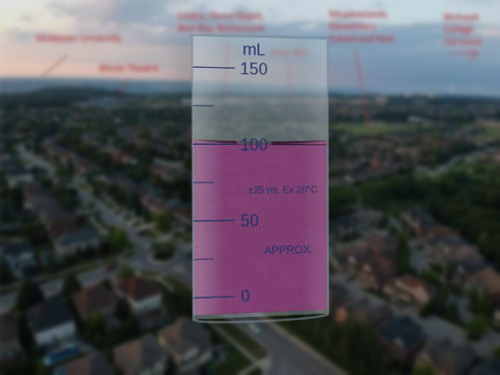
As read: value=100 unit=mL
